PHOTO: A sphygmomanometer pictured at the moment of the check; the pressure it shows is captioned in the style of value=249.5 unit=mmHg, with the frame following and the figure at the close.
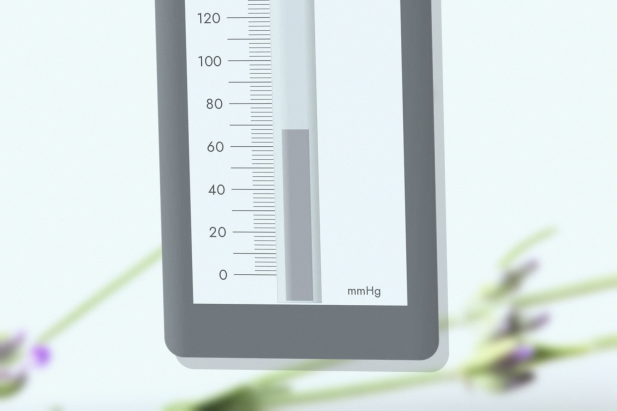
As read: value=68 unit=mmHg
